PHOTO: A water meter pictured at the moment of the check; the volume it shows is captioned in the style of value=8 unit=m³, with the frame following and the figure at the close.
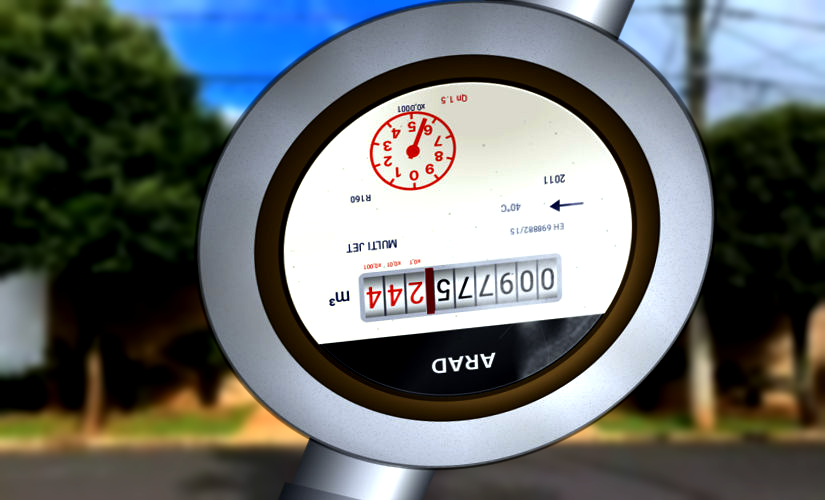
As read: value=9775.2445 unit=m³
